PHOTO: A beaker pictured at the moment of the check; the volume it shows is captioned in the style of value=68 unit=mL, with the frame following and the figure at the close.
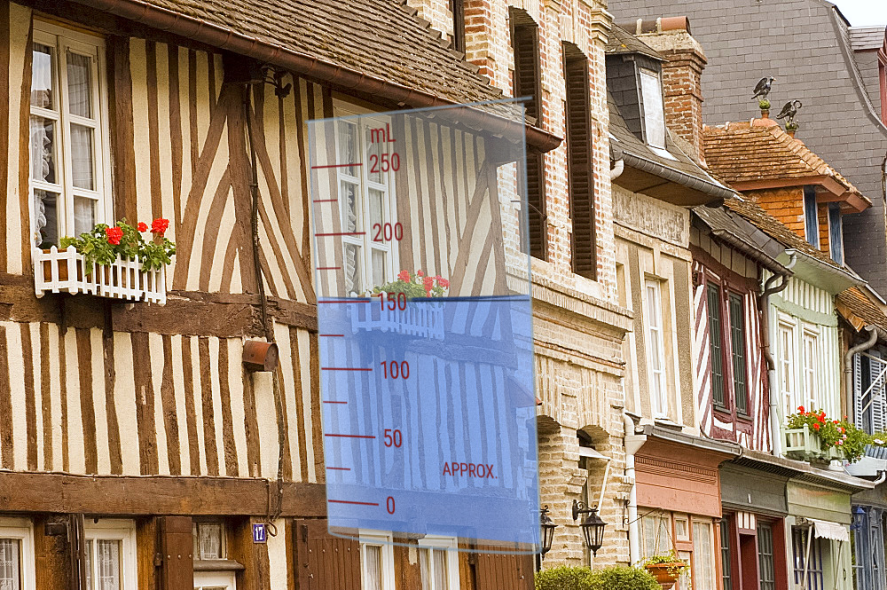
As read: value=150 unit=mL
